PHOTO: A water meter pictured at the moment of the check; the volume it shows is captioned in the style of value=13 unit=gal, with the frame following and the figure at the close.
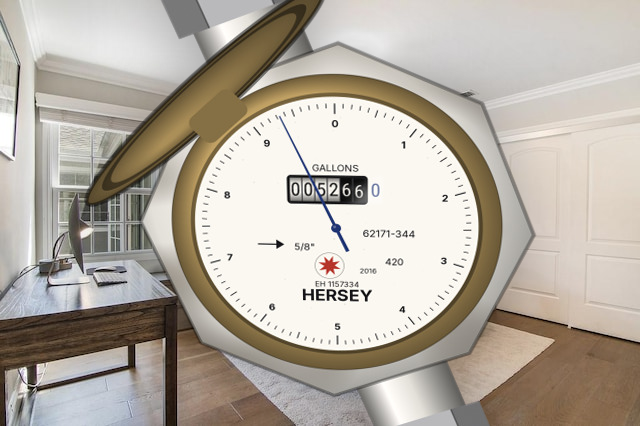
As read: value=52659.3 unit=gal
